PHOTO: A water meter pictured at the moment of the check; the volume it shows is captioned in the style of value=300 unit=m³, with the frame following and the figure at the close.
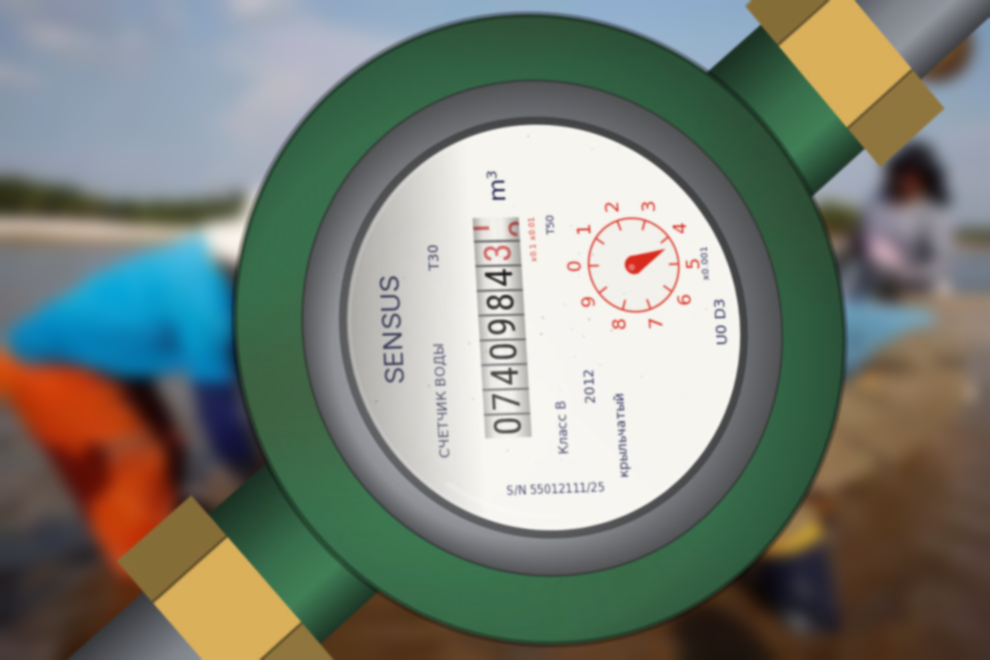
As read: value=740984.314 unit=m³
